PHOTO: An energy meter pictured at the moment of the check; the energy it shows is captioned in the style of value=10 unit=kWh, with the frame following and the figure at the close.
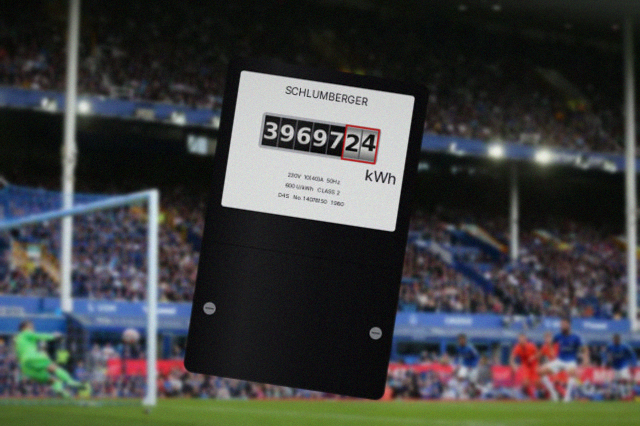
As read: value=39697.24 unit=kWh
